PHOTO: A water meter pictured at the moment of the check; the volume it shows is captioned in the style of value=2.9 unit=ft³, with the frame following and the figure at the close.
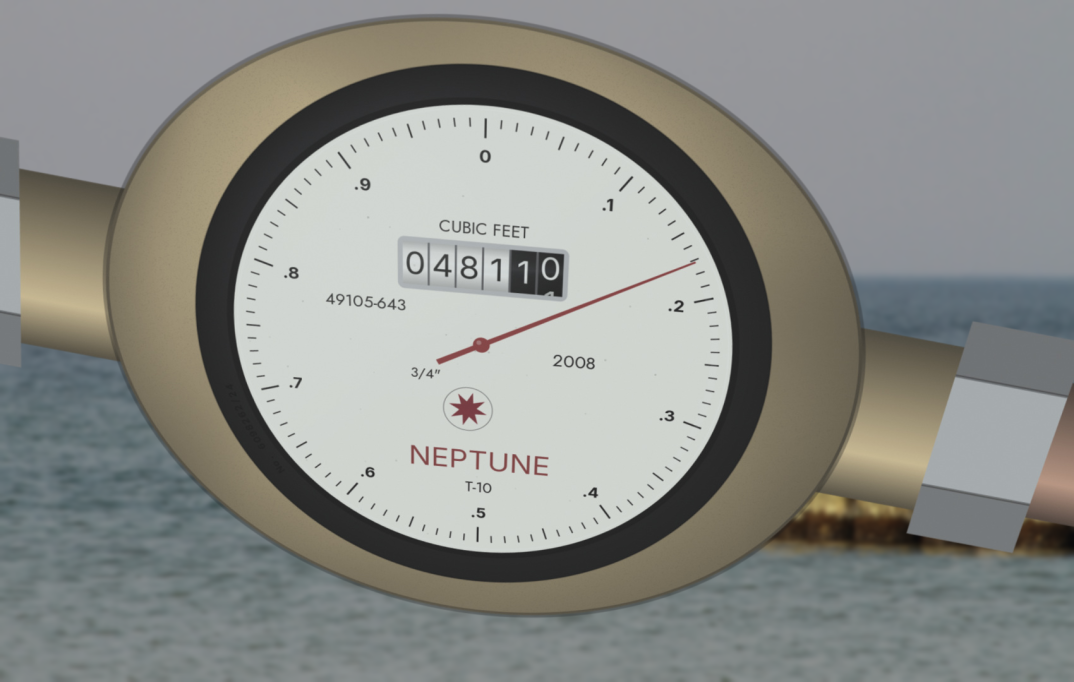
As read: value=48110.17 unit=ft³
